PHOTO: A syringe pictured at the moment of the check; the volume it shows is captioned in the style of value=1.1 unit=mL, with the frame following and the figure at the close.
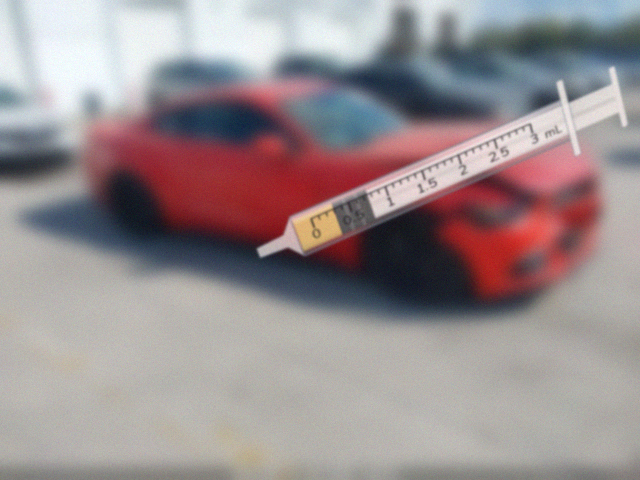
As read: value=0.3 unit=mL
